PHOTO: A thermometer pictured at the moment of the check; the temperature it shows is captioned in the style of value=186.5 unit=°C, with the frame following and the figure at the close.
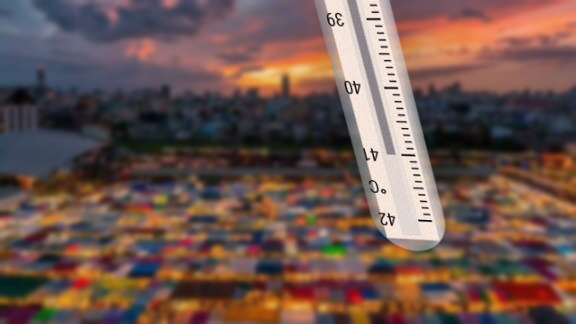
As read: value=41 unit=°C
